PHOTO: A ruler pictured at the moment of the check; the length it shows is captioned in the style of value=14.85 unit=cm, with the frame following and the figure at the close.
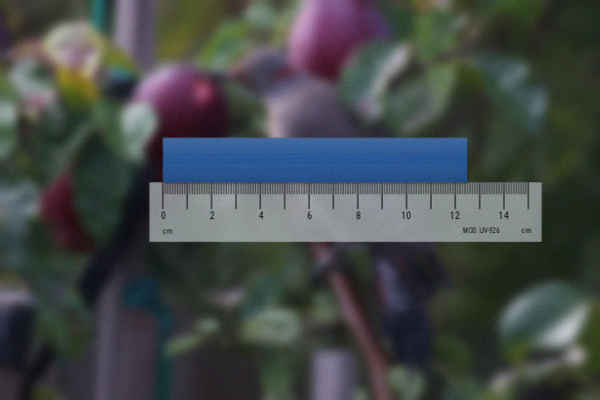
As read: value=12.5 unit=cm
